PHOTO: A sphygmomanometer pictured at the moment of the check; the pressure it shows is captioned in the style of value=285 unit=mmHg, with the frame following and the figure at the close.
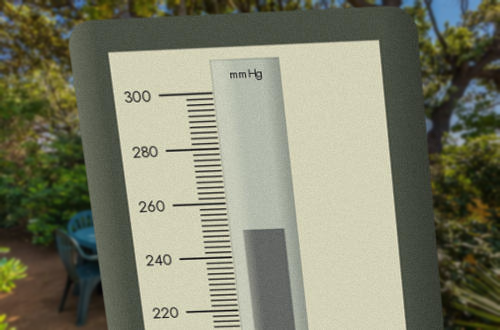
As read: value=250 unit=mmHg
